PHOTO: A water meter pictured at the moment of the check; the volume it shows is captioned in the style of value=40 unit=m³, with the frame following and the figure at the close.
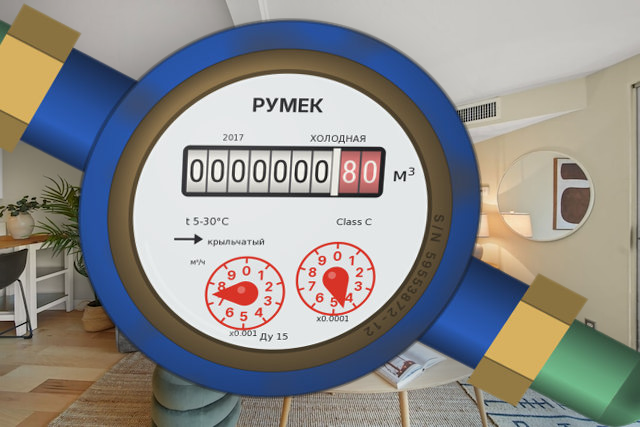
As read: value=0.8074 unit=m³
